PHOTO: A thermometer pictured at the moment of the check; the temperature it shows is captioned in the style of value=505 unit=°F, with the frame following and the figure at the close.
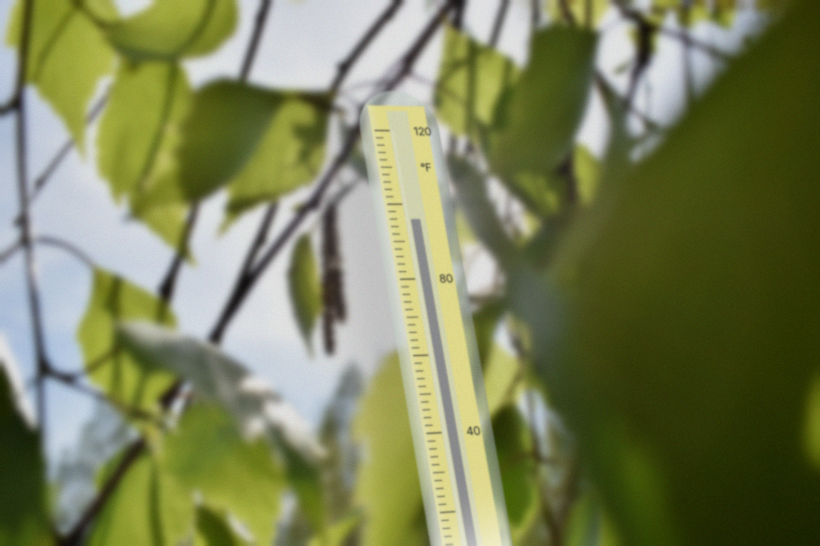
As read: value=96 unit=°F
